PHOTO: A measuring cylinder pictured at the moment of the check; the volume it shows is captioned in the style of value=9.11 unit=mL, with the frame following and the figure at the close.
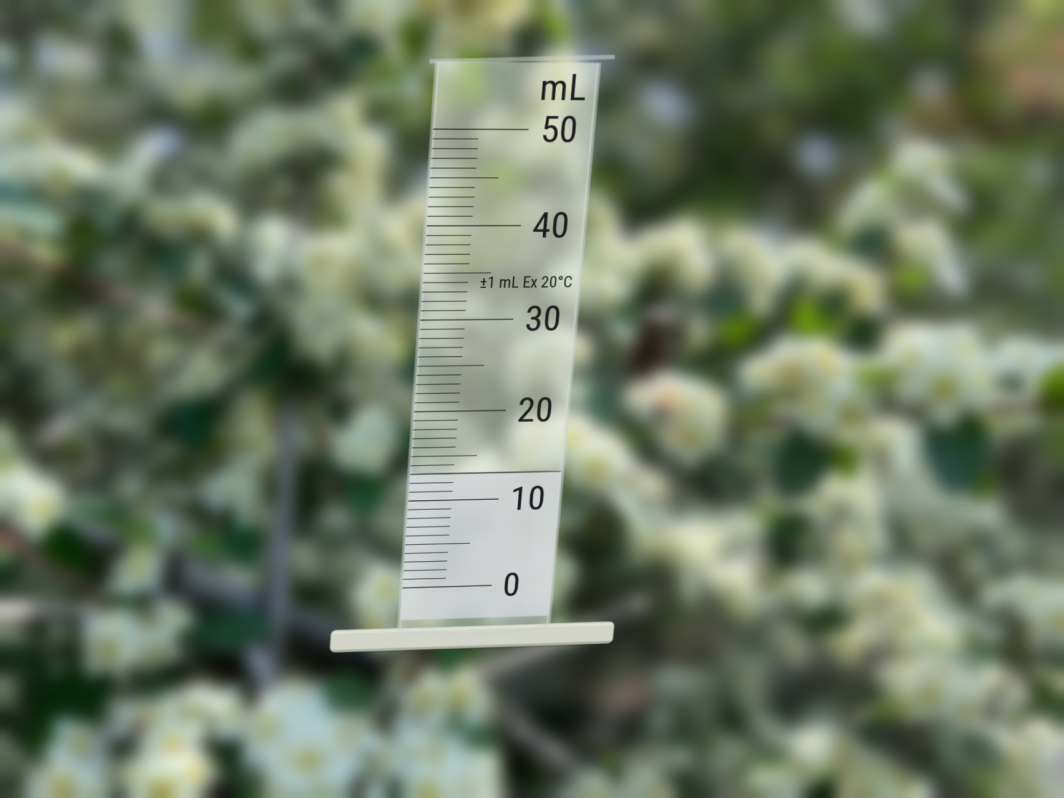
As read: value=13 unit=mL
